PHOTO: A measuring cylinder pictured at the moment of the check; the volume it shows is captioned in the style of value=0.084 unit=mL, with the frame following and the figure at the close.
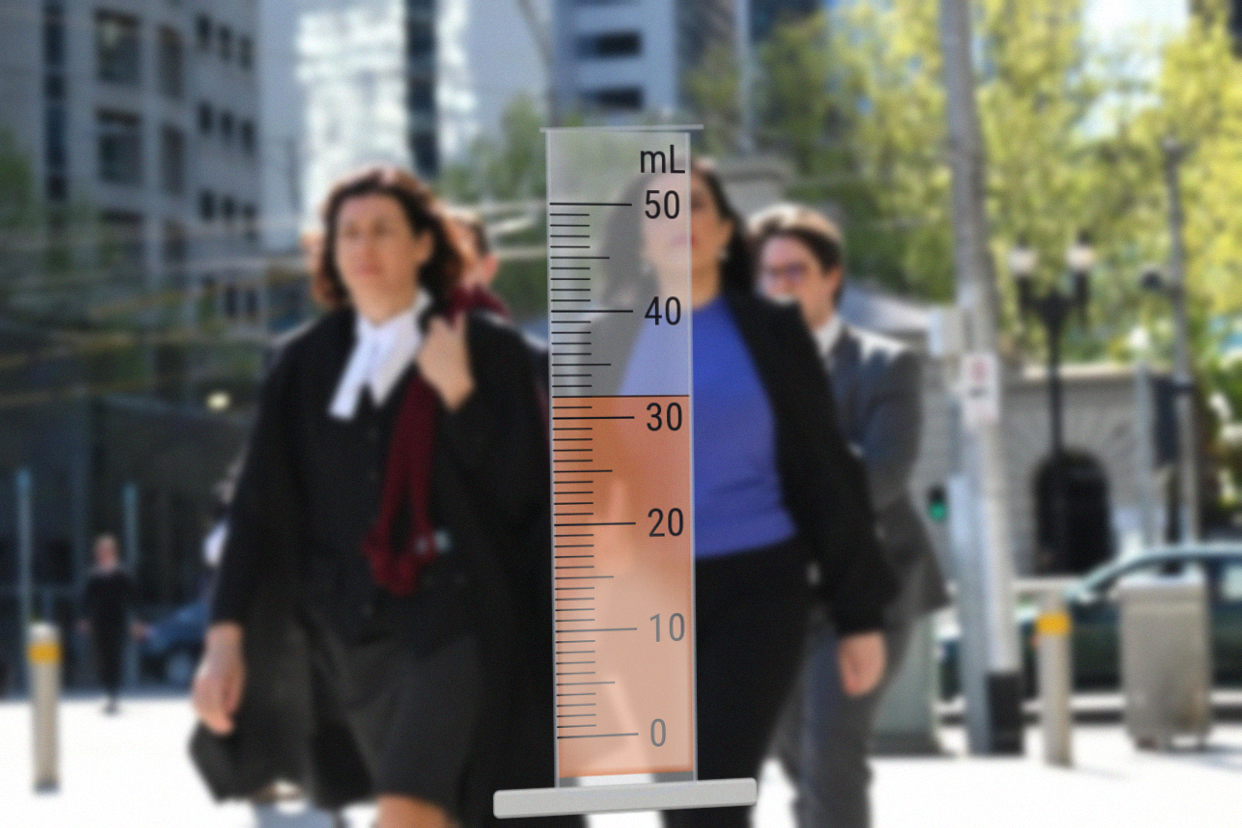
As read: value=32 unit=mL
